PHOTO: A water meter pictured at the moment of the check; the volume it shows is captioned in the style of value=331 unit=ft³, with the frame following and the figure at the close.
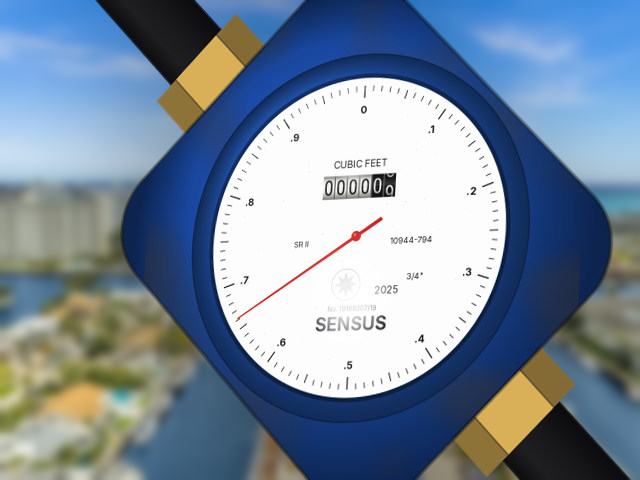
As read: value=8.66 unit=ft³
